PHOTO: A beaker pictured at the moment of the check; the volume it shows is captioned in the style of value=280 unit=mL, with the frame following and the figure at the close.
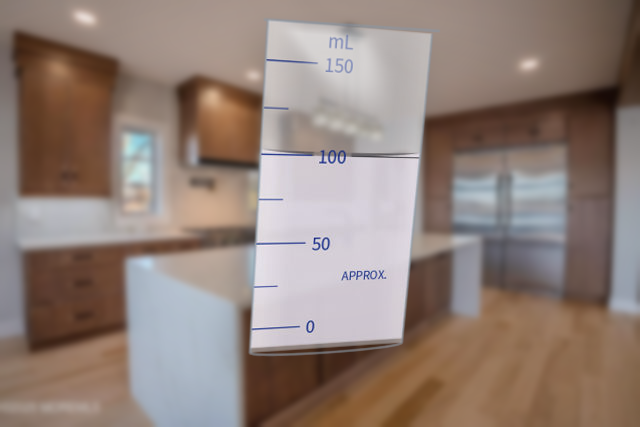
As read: value=100 unit=mL
